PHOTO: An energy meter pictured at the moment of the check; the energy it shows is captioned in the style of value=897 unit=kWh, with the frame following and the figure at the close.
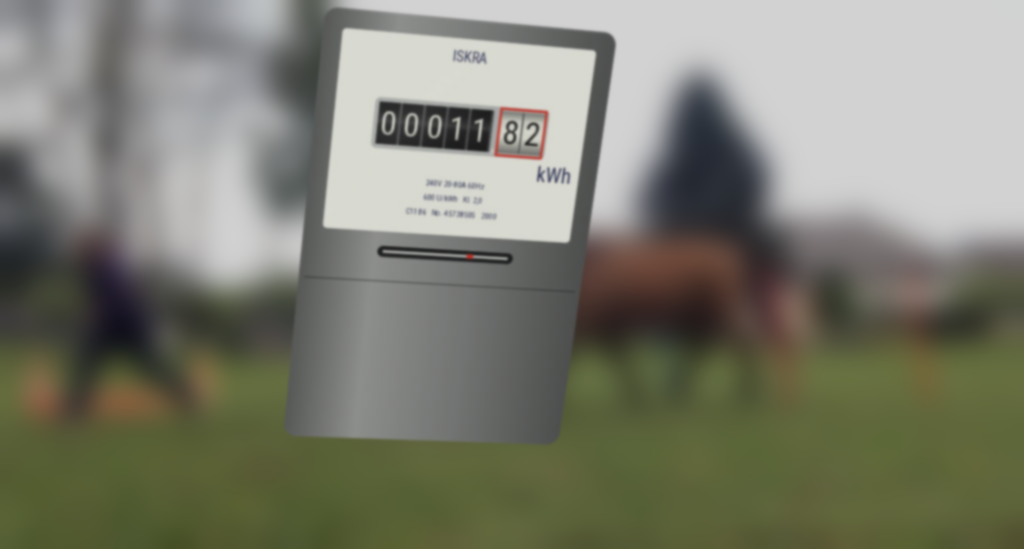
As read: value=11.82 unit=kWh
